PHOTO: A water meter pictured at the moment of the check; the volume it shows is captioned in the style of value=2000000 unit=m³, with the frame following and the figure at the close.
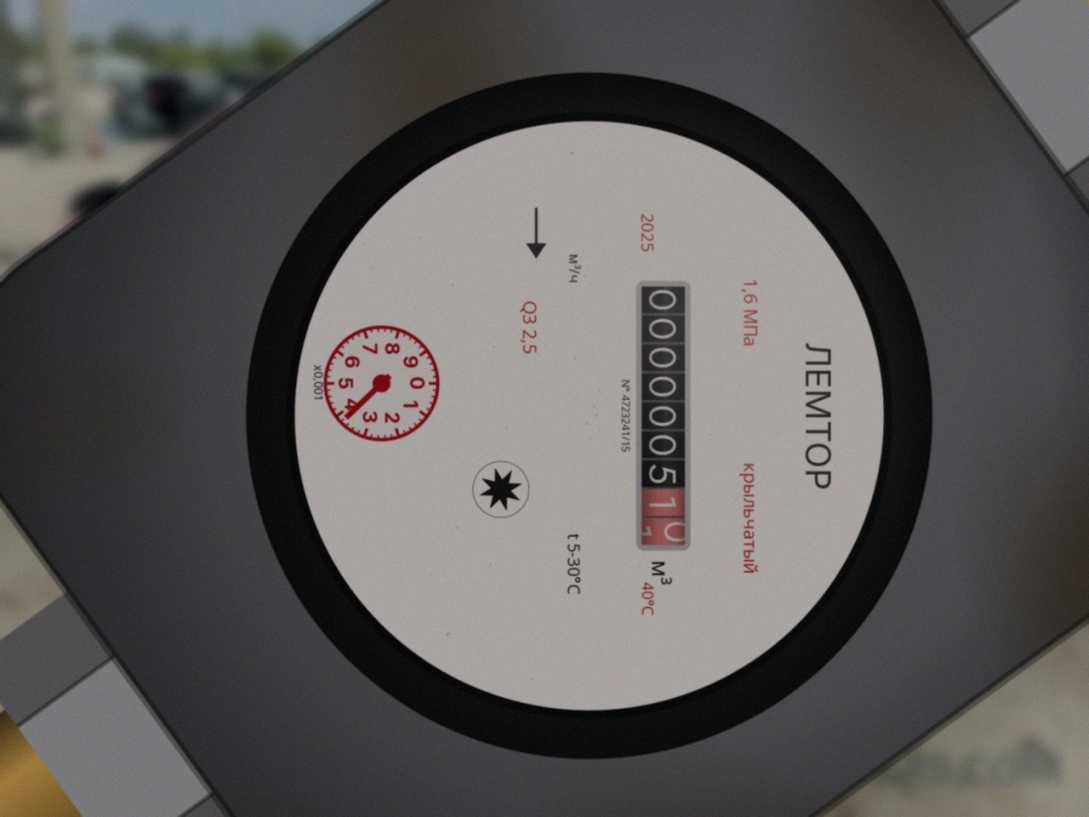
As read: value=5.103 unit=m³
